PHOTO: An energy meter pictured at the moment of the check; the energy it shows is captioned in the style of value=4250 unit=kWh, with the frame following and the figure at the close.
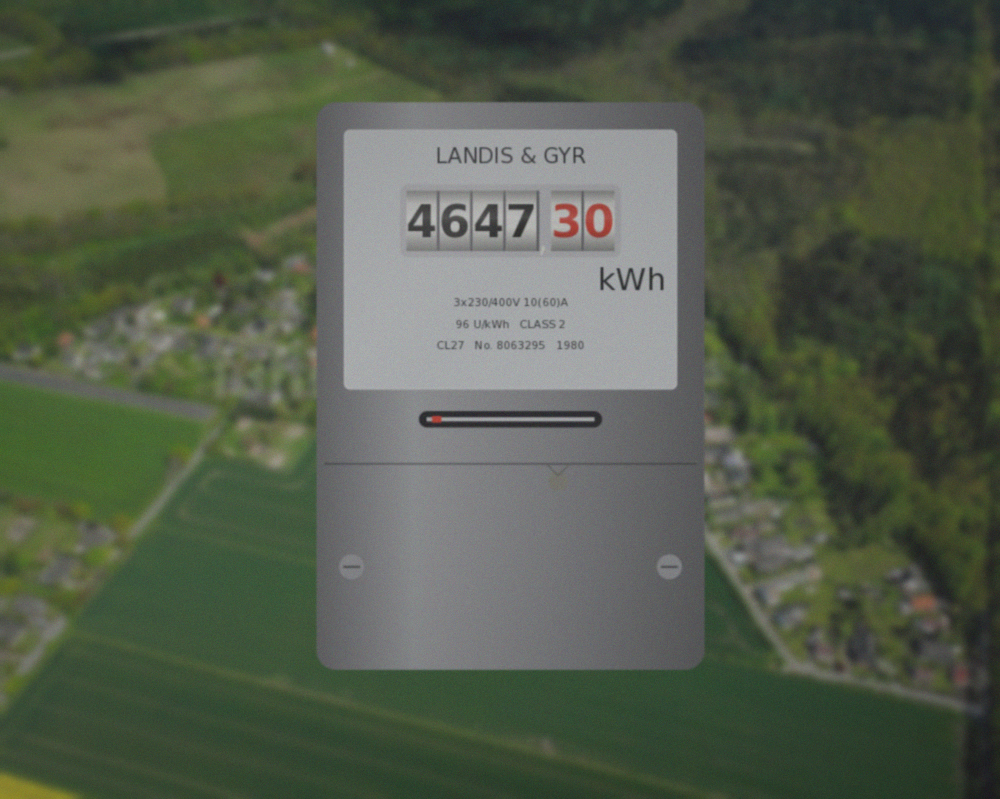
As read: value=4647.30 unit=kWh
